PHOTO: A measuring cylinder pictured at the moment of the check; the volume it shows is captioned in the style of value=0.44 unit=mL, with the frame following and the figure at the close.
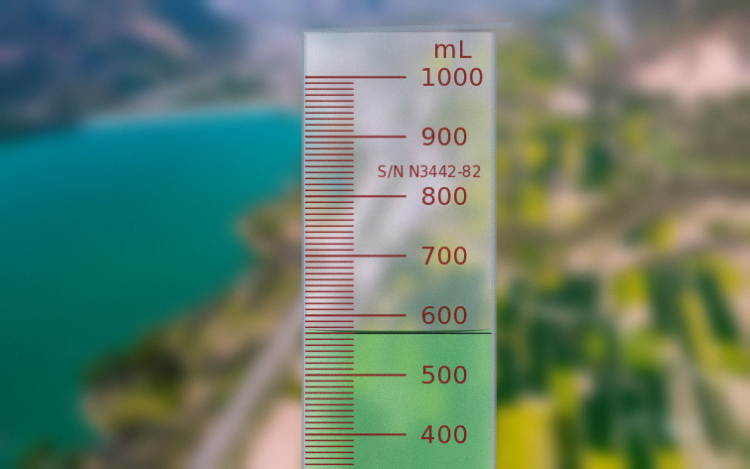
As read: value=570 unit=mL
